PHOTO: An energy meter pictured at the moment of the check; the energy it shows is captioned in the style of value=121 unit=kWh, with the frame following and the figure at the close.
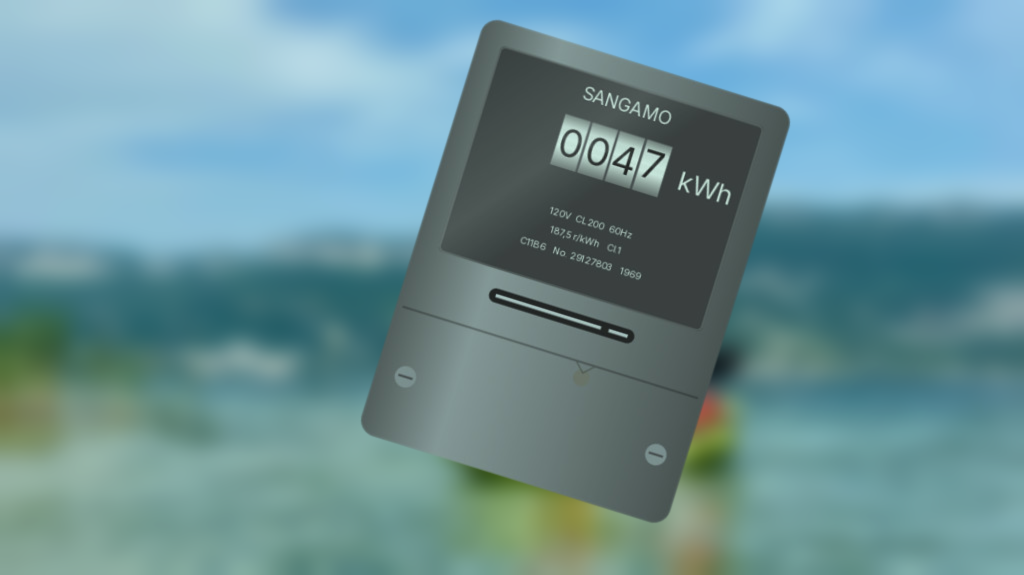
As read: value=47 unit=kWh
